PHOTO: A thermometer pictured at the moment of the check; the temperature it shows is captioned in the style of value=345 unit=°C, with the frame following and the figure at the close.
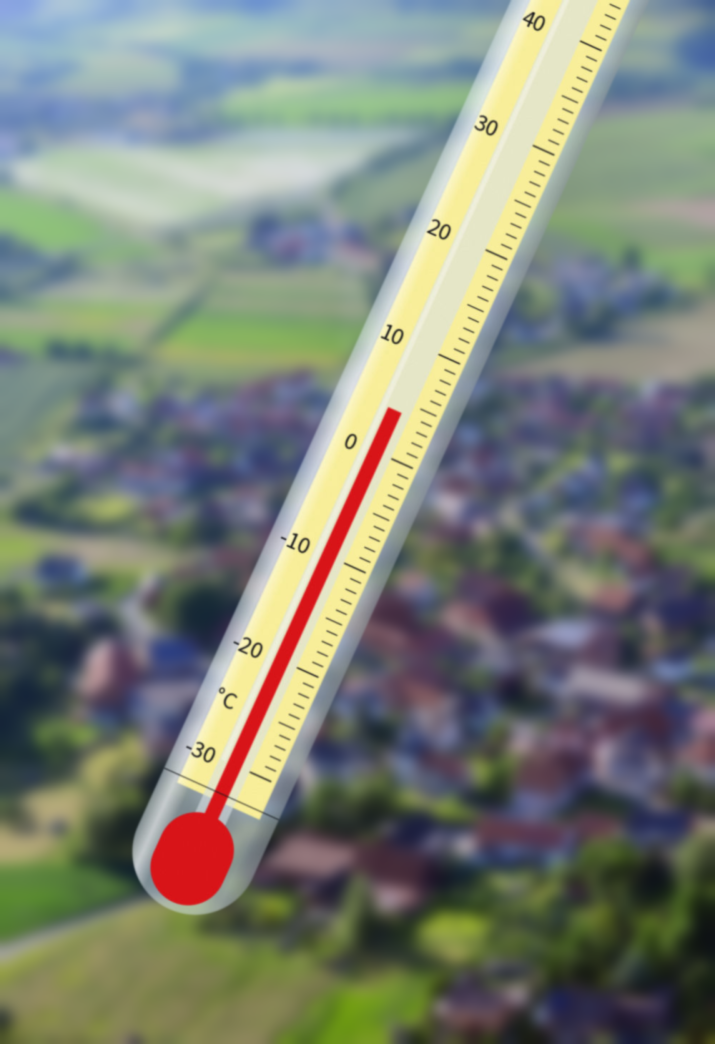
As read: value=4 unit=°C
